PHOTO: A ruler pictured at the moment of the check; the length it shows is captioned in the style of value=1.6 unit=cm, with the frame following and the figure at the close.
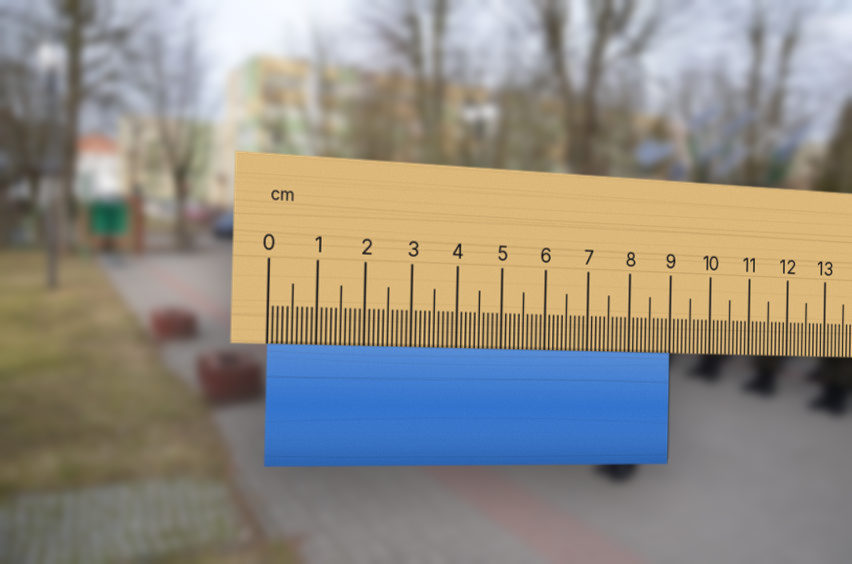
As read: value=9 unit=cm
